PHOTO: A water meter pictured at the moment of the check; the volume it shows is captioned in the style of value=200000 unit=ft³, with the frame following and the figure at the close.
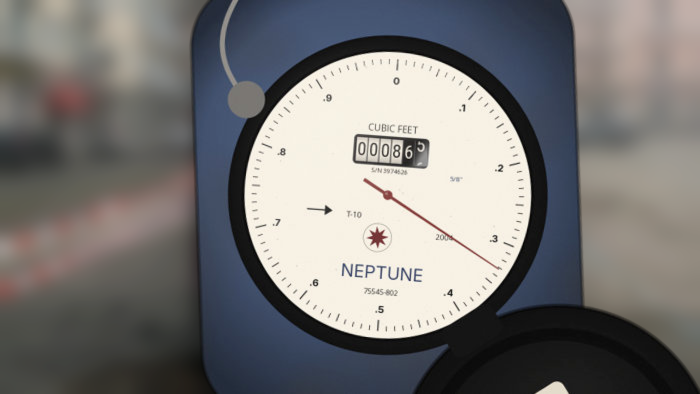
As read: value=865.33 unit=ft³
